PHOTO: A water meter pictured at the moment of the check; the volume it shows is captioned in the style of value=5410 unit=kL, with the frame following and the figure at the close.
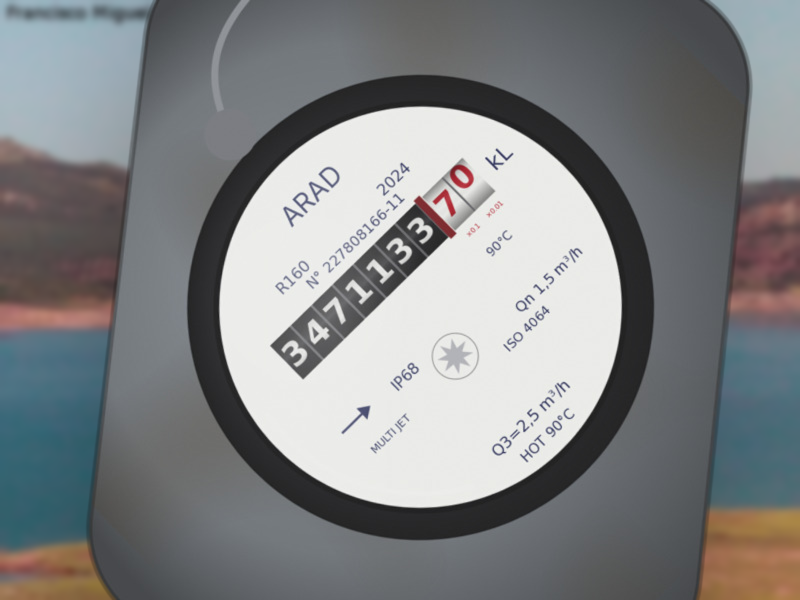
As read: value=3471133.70 unit=kL
